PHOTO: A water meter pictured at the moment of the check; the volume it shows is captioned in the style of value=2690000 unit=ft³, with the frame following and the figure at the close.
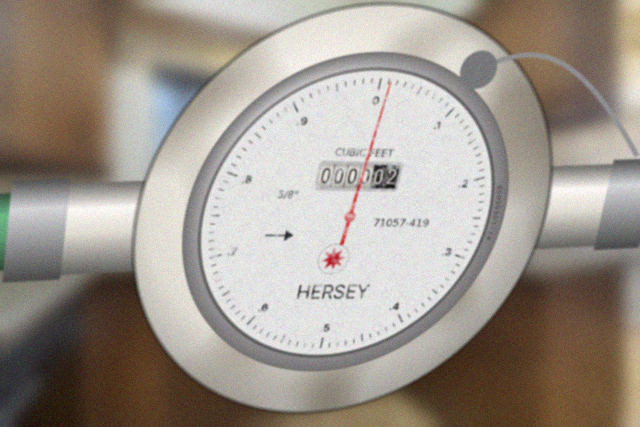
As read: value=2.01 unit=ft³
